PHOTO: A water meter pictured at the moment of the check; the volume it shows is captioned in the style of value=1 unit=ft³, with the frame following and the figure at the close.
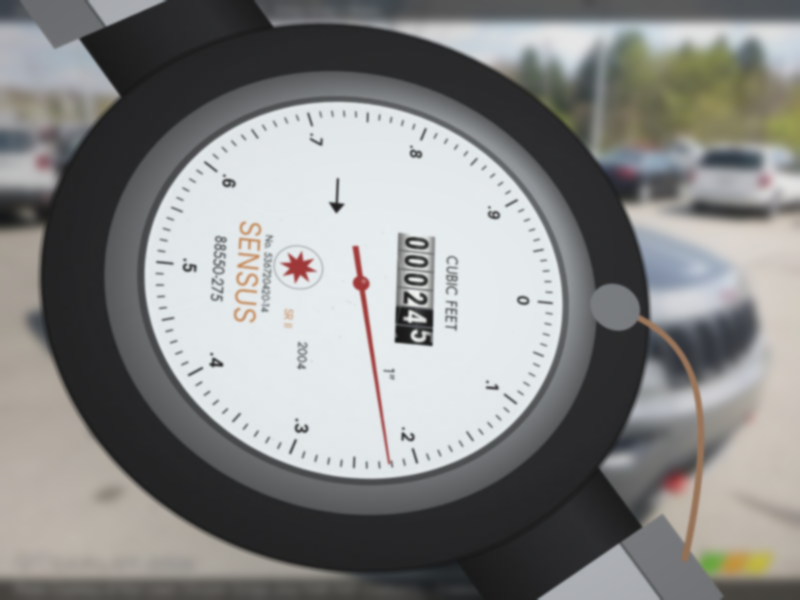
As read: value=245.22 unit=ft³
